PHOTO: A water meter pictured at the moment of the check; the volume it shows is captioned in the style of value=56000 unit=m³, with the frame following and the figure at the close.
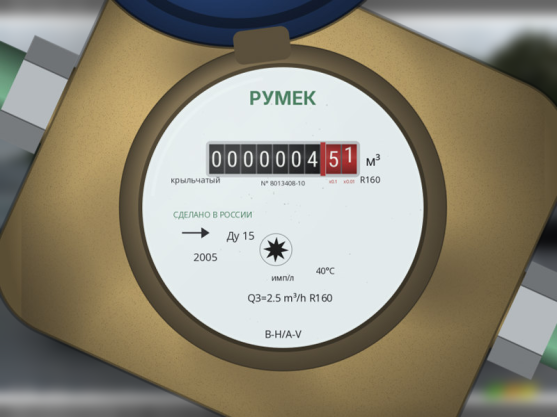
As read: value=4.51 unit=m³
